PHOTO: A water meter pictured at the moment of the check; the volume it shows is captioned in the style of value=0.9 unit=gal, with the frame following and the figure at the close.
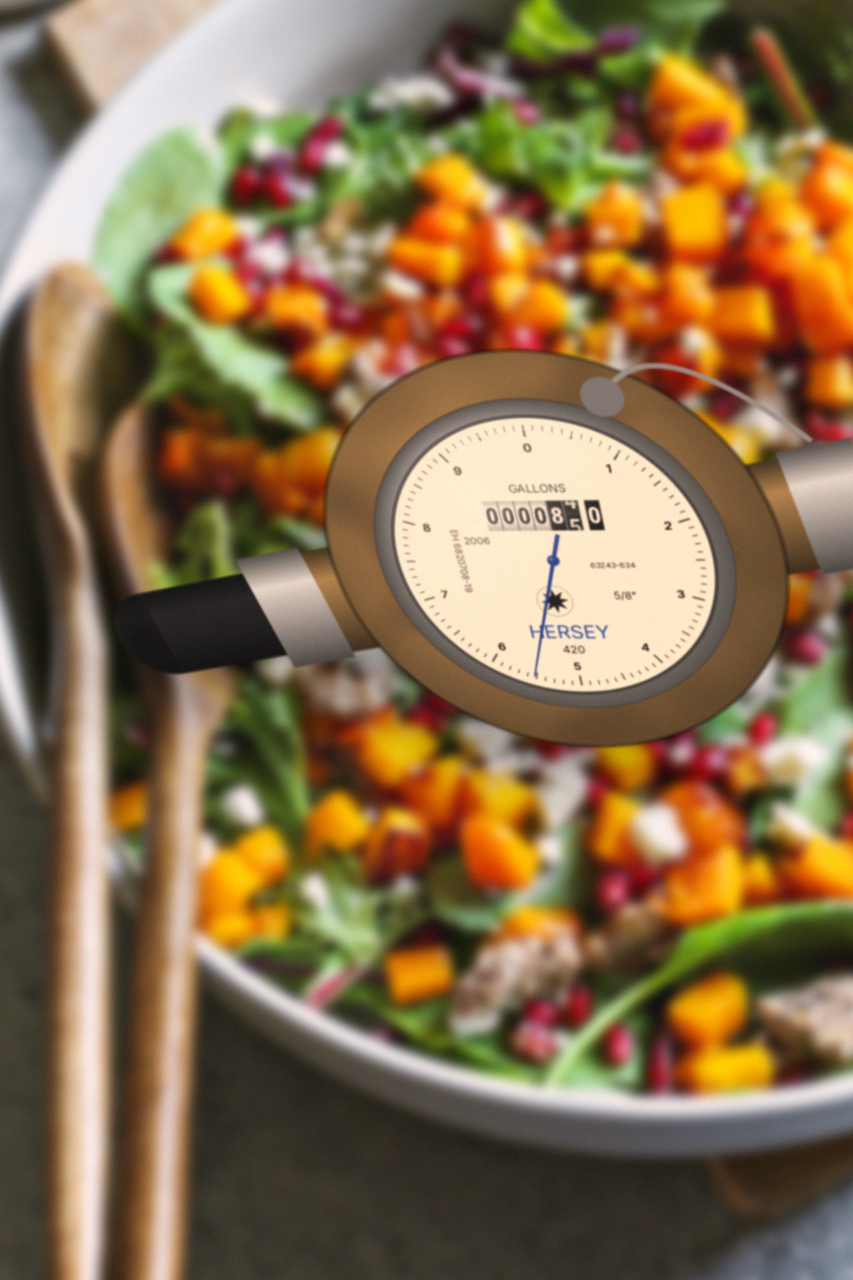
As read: value=845.5 unit=gal
